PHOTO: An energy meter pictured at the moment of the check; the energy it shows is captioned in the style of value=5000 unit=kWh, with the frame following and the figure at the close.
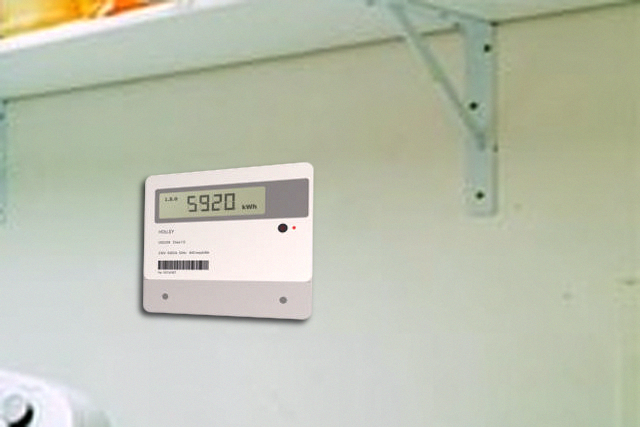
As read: value=5920 unit=kWh
